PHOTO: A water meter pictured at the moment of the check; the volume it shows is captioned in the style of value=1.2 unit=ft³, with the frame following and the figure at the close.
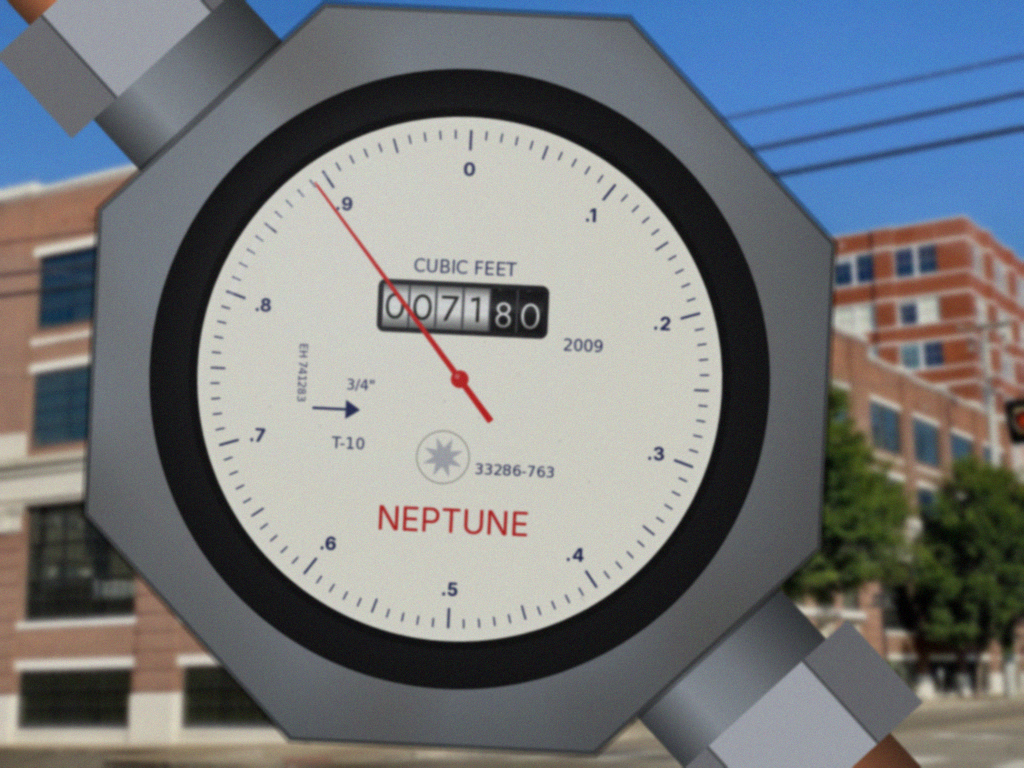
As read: value=7179.89 unit=ft³
